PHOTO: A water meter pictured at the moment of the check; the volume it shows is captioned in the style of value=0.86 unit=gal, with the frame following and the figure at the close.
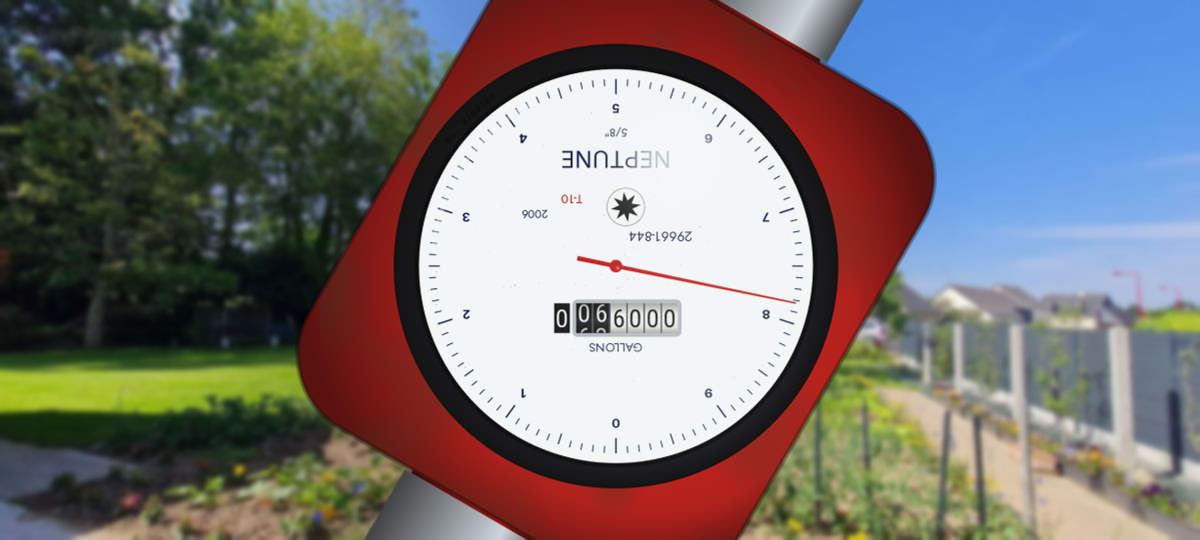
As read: value=9897.8 unit=gal
